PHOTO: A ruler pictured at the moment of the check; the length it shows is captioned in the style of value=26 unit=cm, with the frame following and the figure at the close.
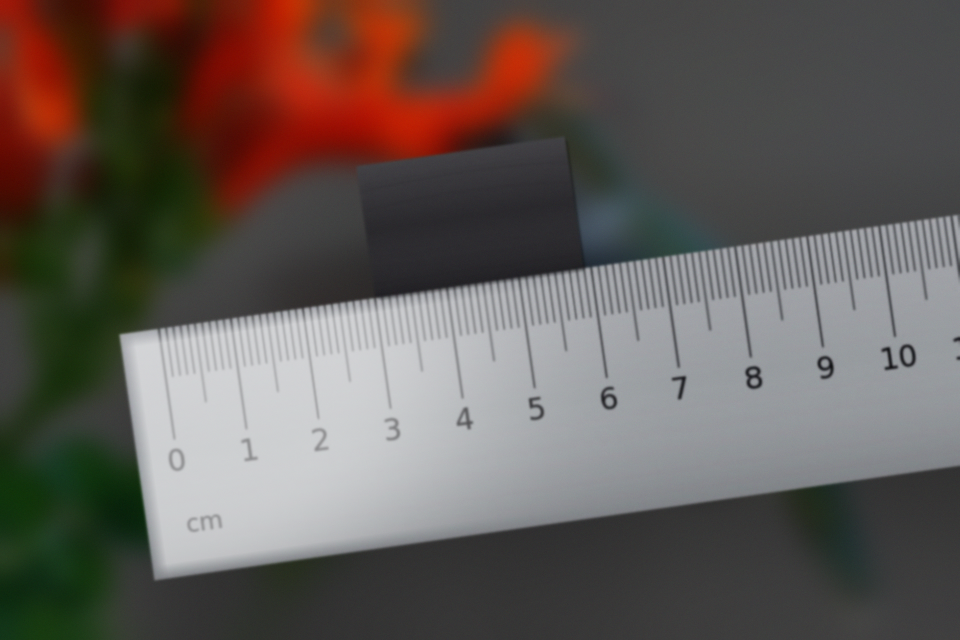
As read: value=2.9 unit=cm
